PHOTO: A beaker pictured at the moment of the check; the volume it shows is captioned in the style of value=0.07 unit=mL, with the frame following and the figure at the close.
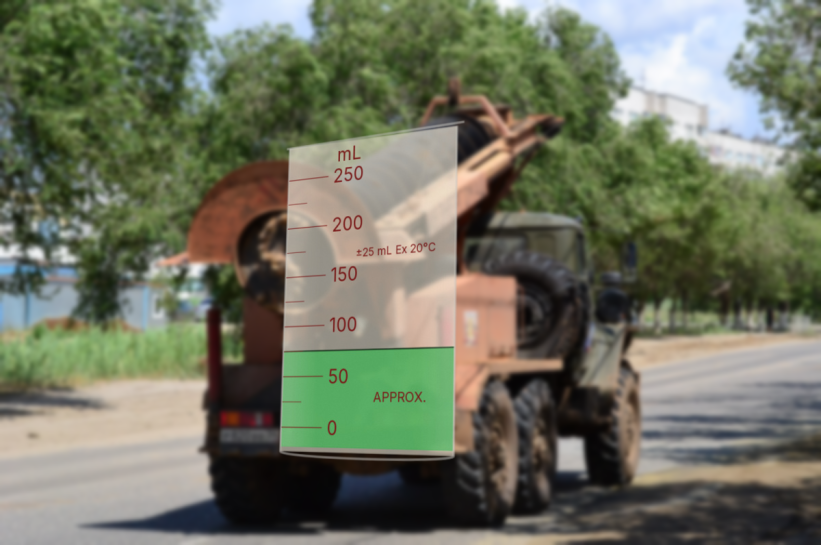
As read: value=75 unit=mL
